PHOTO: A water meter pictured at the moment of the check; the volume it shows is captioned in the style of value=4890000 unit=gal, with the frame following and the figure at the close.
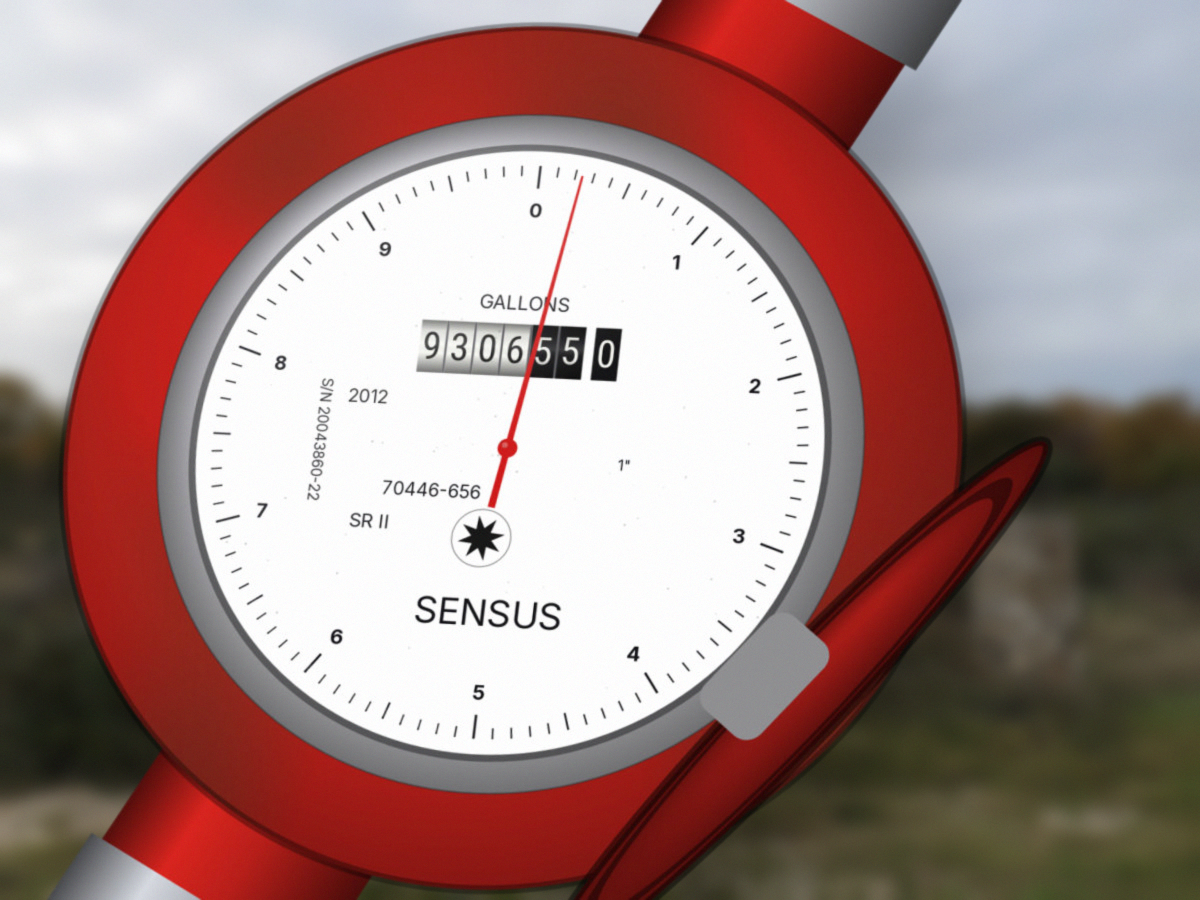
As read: value=9306550.2 unit=gal
